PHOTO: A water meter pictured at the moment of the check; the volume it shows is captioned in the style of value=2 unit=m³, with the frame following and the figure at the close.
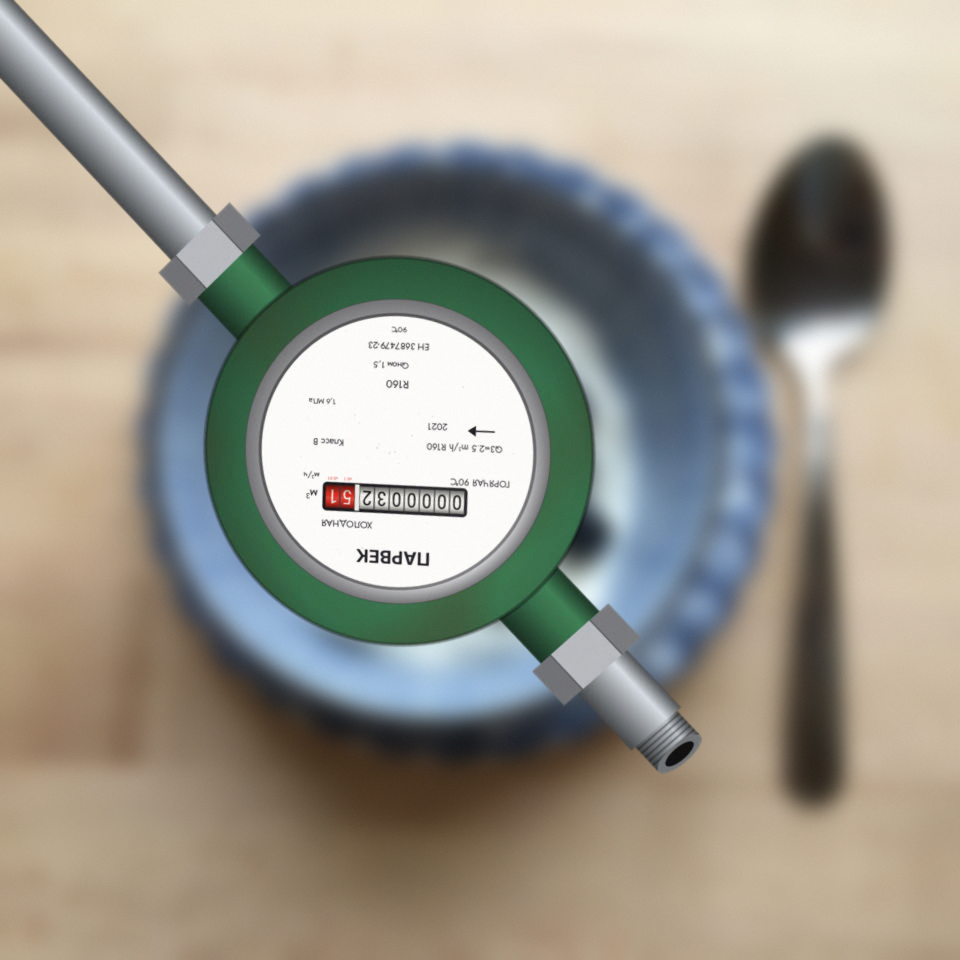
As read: value=32.51 unit=m³
